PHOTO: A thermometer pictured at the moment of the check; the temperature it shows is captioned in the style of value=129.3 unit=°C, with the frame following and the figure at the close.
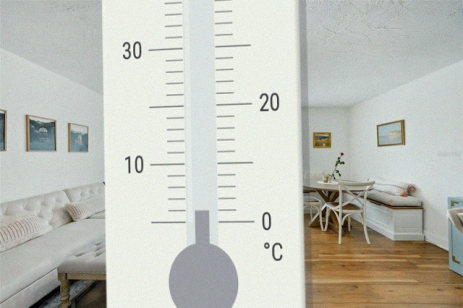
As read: value=2 unit=°C
